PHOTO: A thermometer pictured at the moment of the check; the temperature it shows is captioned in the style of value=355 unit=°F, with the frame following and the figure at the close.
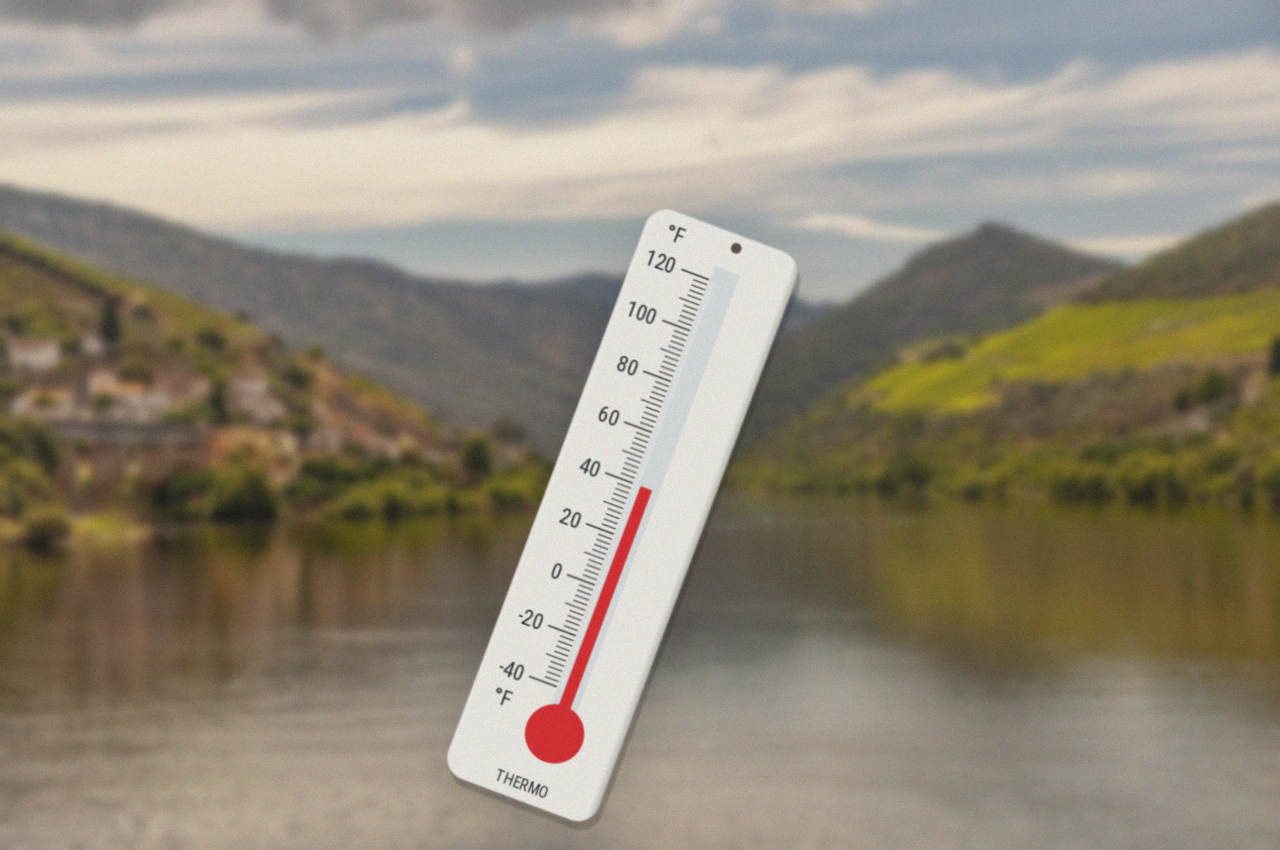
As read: value=40 unit=°F
